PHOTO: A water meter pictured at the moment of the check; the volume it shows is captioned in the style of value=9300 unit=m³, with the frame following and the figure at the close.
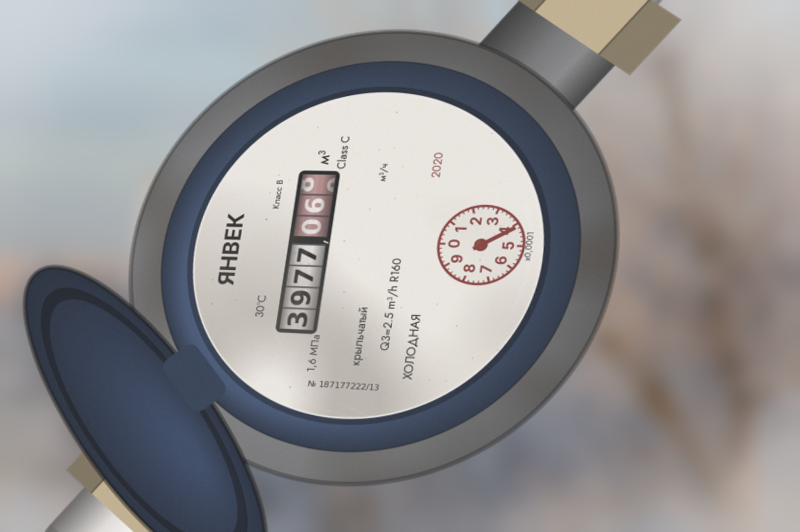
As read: value=3977.0684 unit=m³
